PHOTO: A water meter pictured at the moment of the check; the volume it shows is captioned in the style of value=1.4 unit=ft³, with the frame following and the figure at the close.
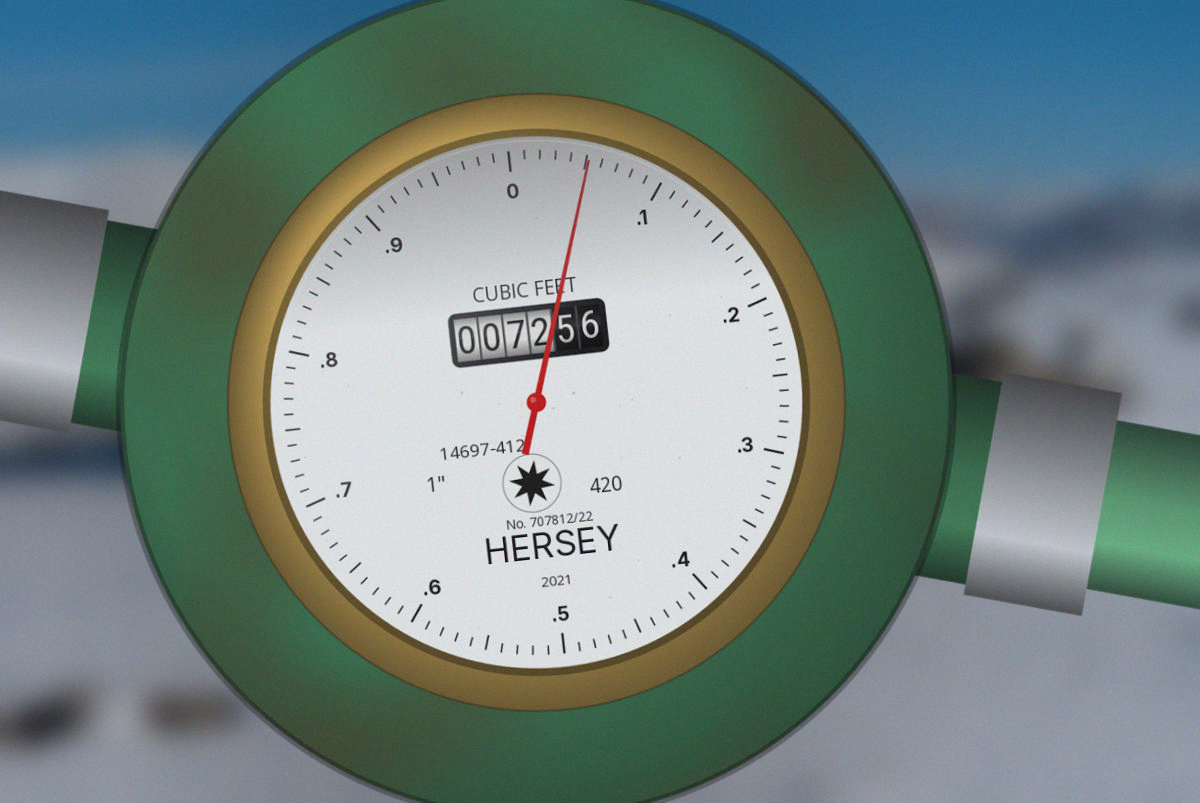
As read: value=7256.05 unit=ft³
